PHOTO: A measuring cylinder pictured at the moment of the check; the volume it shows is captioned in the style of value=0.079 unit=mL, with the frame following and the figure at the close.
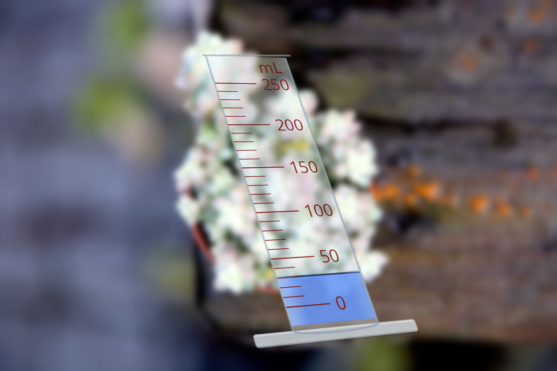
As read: value=30 unit=mL
